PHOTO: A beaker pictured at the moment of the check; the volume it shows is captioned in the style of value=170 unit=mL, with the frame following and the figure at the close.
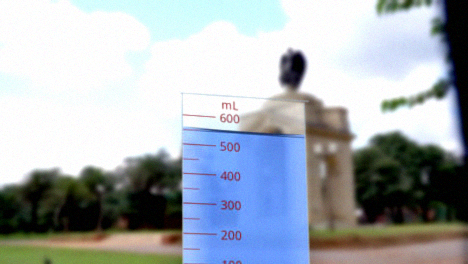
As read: value=550 unit=mL
